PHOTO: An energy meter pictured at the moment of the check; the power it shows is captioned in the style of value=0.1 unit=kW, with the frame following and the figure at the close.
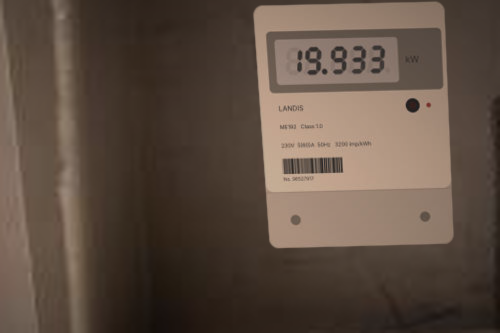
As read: value=19.933 unit=kW
